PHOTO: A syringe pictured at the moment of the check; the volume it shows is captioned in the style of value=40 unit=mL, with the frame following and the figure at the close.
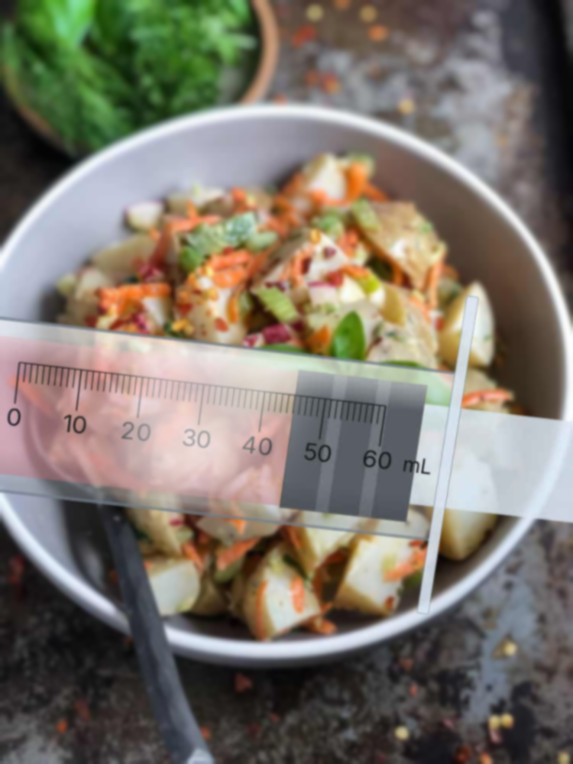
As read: value=45 unit=mL
